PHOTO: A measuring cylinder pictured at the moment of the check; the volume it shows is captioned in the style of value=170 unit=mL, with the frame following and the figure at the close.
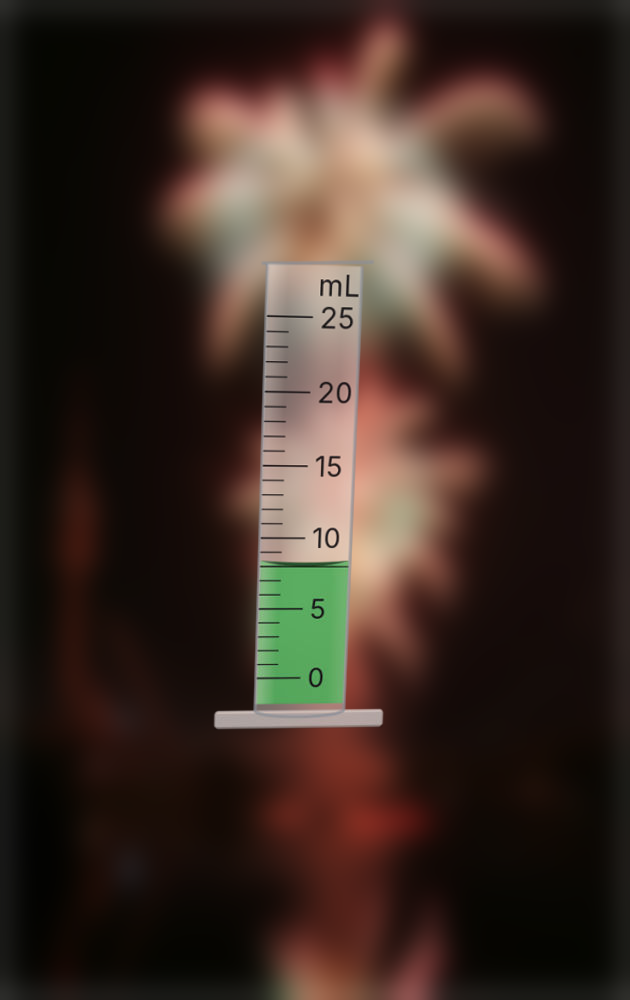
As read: value=8 unit=mL
